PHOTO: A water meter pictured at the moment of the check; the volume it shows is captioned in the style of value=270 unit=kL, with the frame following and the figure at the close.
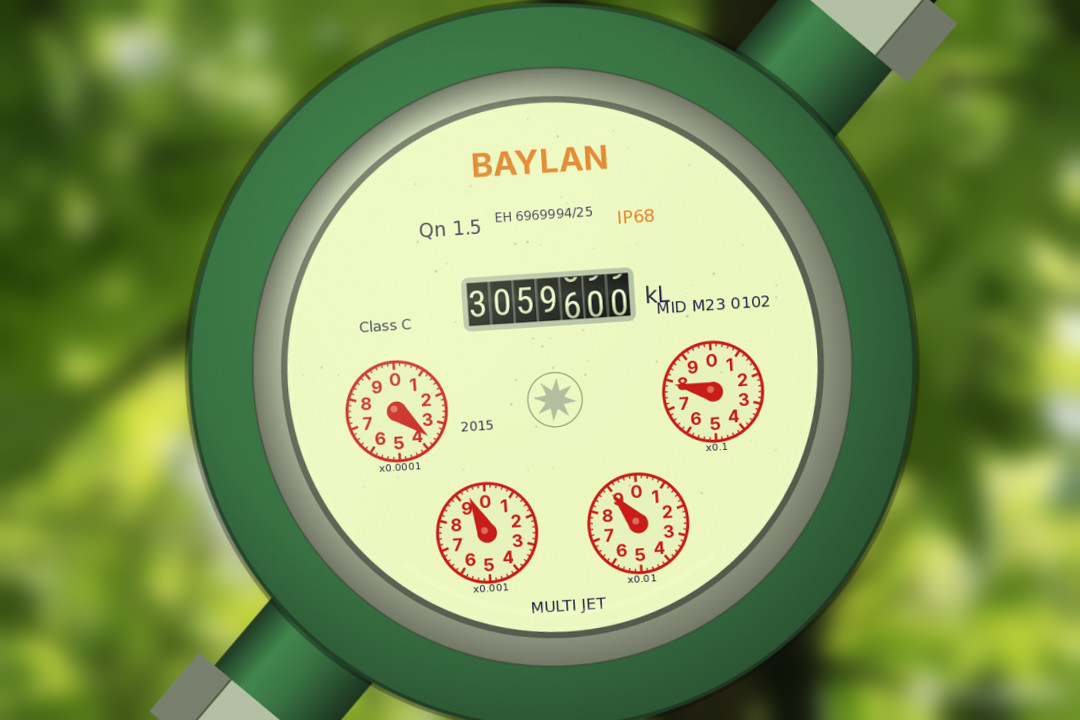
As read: value=3059599.7893 unit=kL
